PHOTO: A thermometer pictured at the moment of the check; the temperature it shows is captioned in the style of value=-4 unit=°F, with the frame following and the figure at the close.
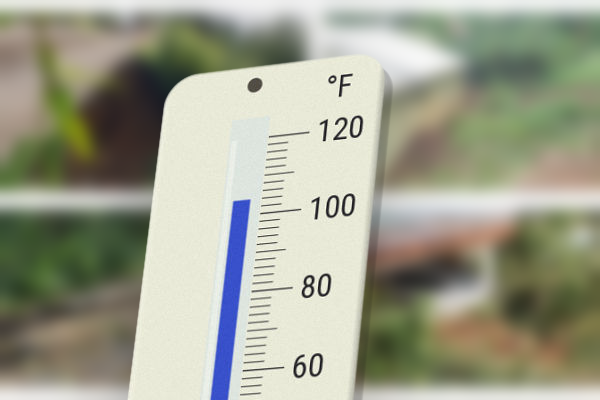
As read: value=104 unit=°F
